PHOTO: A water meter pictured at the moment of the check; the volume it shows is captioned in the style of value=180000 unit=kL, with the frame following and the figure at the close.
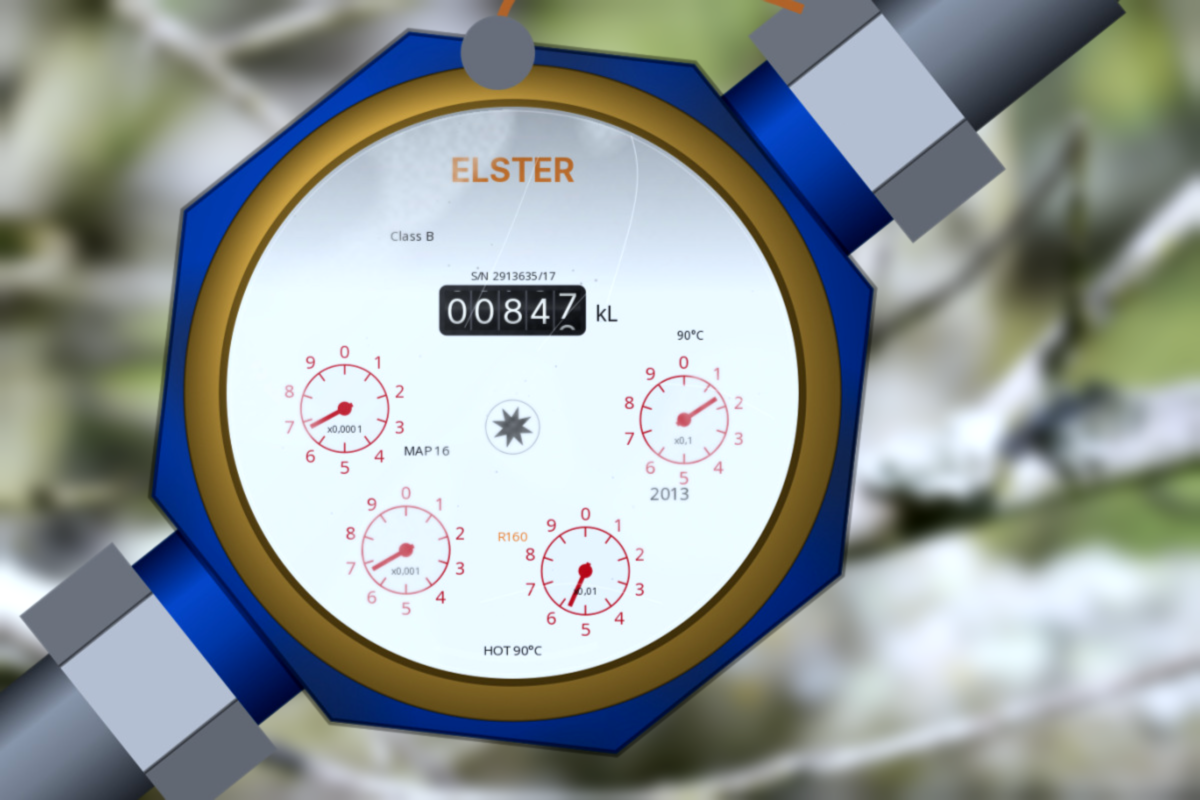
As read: value=847.1566 unit=kL
